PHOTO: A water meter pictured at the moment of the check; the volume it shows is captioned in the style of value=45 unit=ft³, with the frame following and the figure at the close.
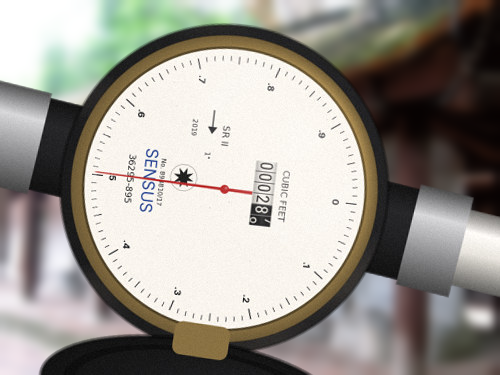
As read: value=287.50 unit=ft³
